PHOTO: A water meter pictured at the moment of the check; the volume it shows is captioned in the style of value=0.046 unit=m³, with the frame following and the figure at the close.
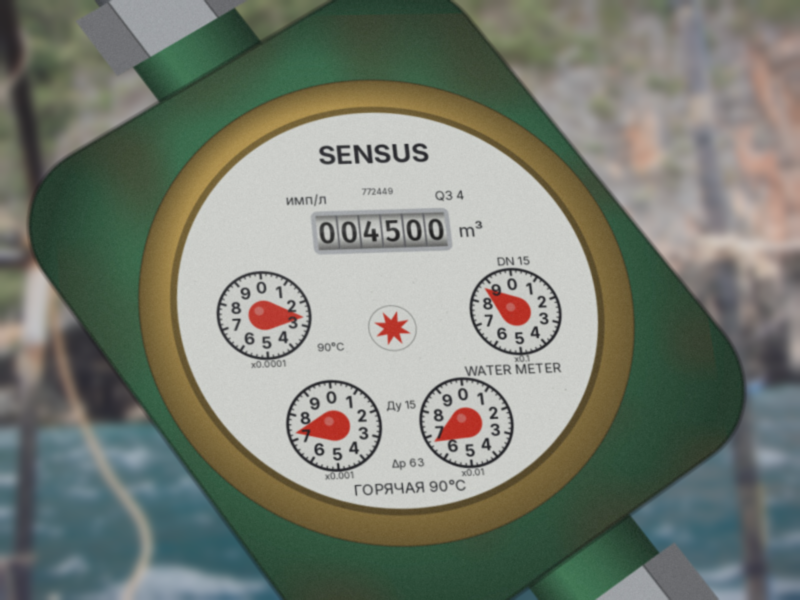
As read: value=4500.8672 unit=m³
